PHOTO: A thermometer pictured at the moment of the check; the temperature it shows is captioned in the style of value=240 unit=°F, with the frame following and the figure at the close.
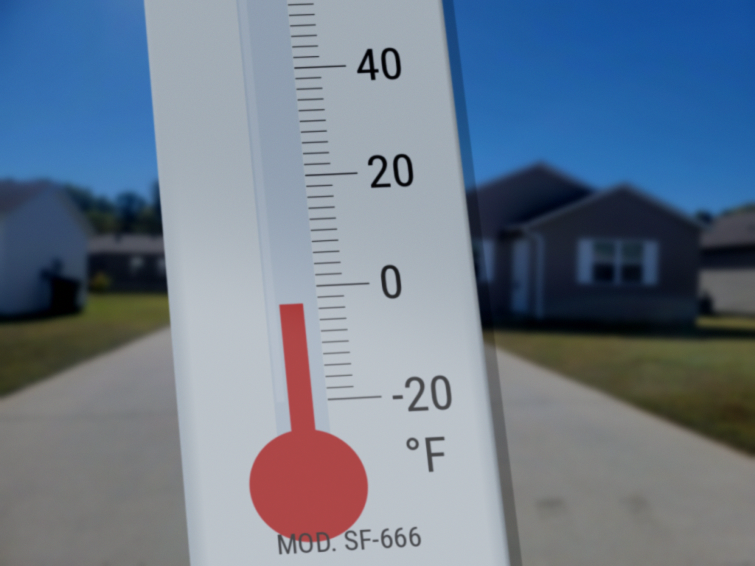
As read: value=-3 unit=°F
